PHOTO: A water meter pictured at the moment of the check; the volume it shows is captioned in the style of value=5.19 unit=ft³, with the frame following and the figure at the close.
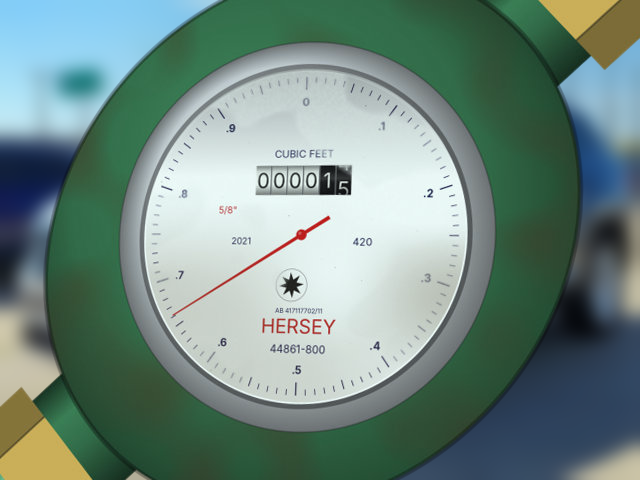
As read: value=14.66 unit=ft³
